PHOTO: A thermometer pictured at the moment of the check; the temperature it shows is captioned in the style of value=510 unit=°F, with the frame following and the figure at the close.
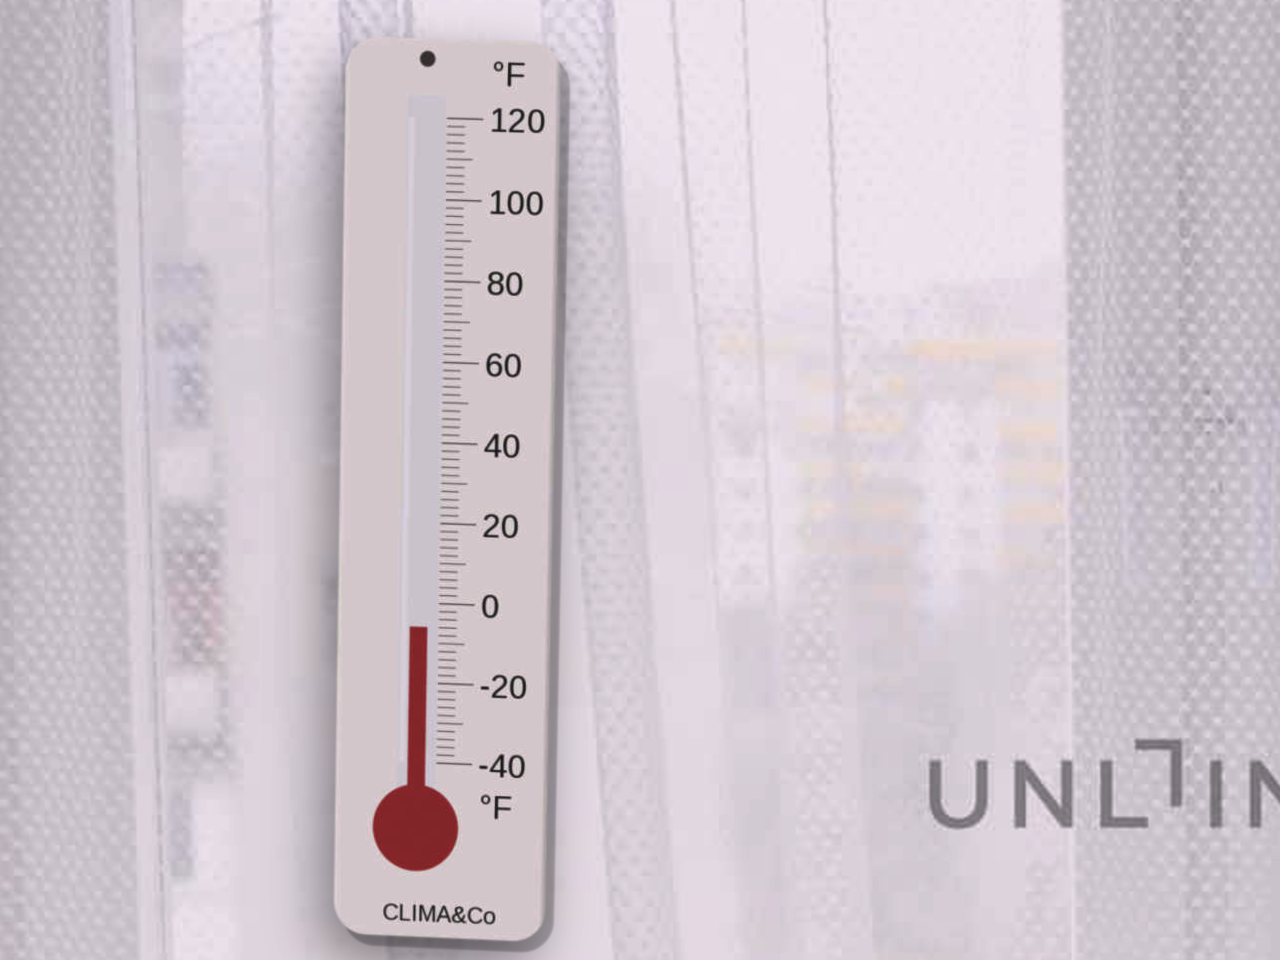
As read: value=-6 unit=°F
